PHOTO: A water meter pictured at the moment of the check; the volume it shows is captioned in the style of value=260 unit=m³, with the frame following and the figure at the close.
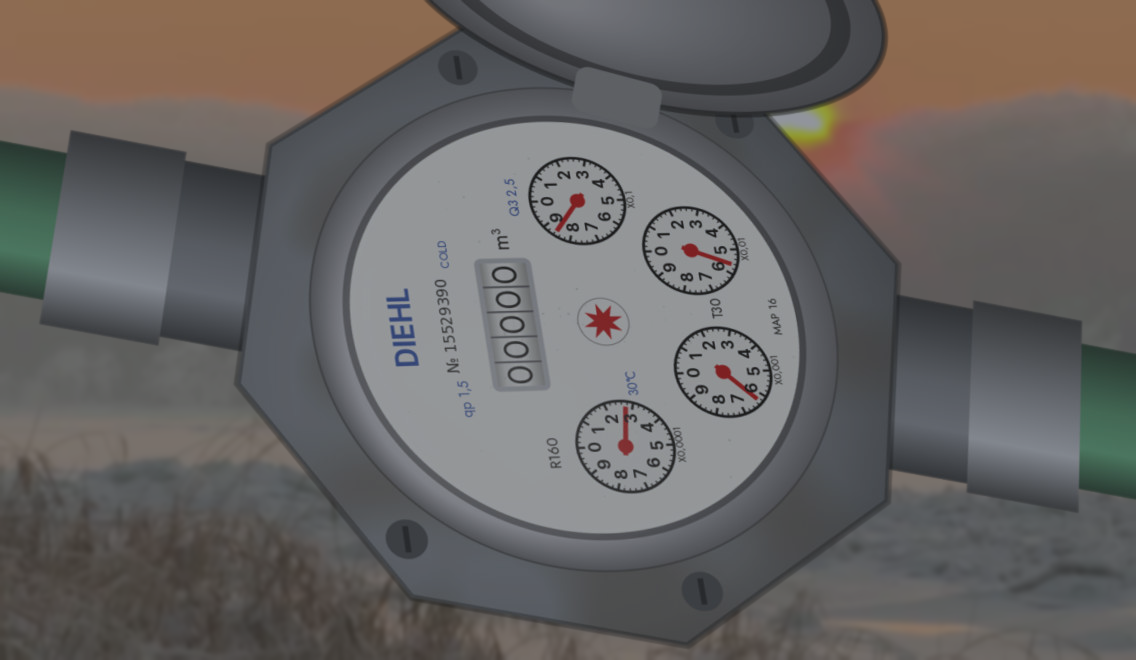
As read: value=0.8562 unit=m³
